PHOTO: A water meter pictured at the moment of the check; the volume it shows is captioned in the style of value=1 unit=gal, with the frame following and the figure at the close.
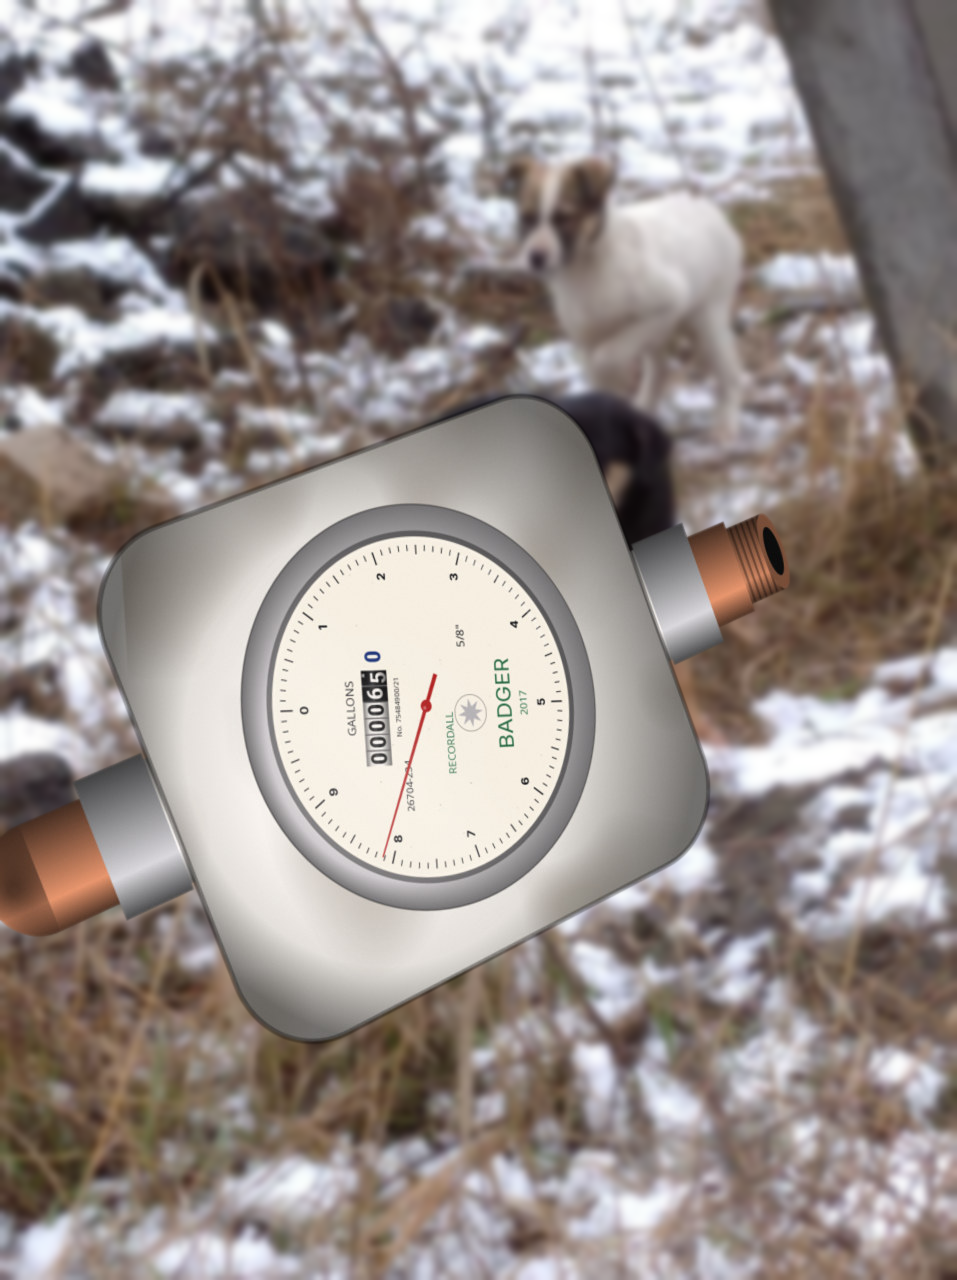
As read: value=648.1 unit=gal
